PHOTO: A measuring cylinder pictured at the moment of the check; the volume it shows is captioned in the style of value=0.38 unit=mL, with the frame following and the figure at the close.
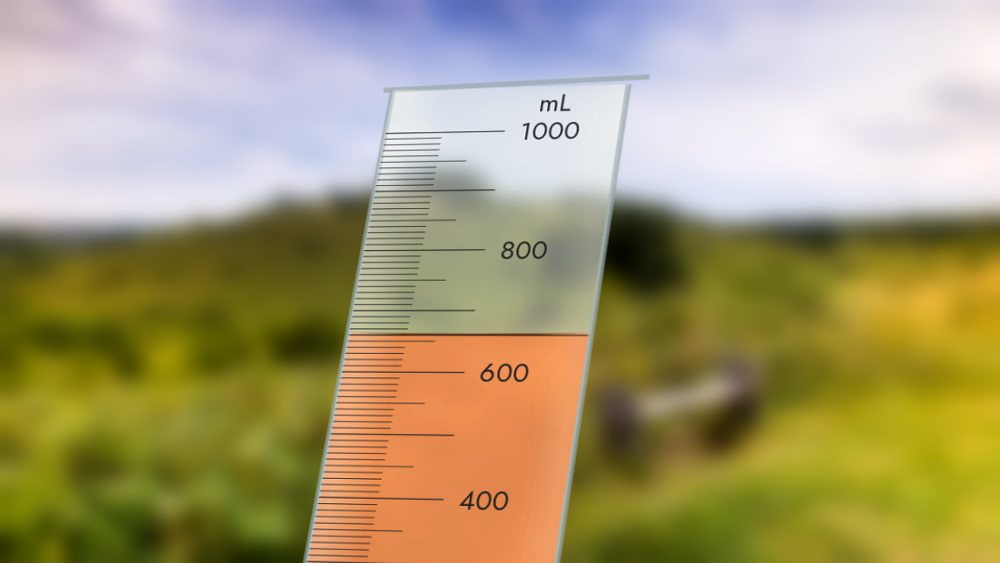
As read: value=660 unit=mL
